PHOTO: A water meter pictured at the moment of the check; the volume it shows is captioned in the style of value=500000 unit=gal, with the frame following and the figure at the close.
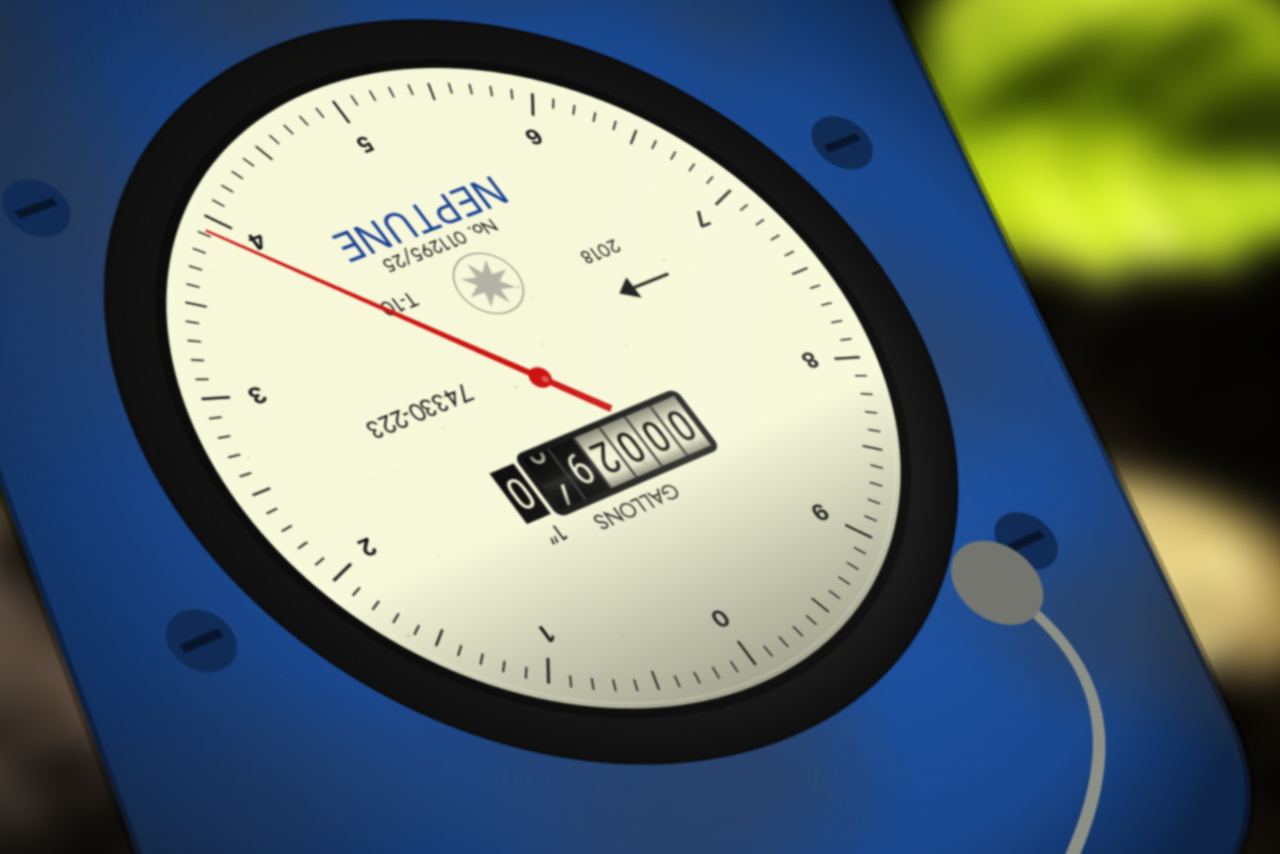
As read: value=2973.9 unit=gal
